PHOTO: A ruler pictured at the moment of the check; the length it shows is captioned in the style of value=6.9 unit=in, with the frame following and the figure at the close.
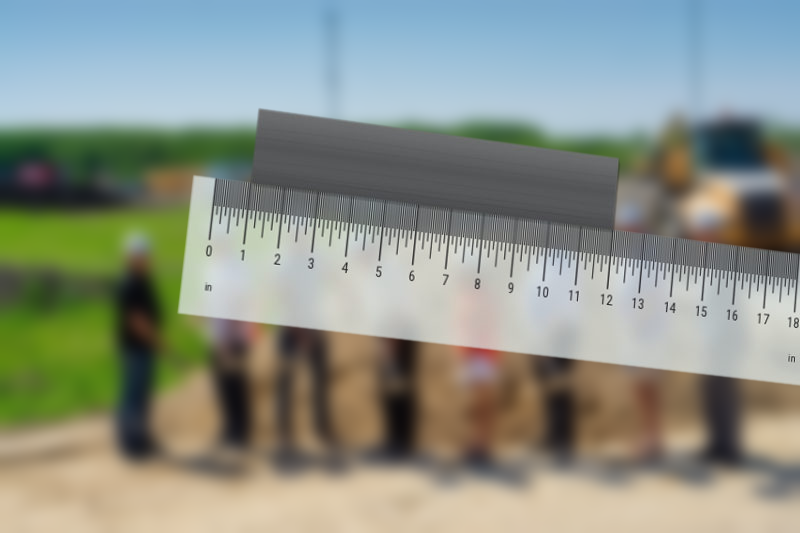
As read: value=11 unit=in
